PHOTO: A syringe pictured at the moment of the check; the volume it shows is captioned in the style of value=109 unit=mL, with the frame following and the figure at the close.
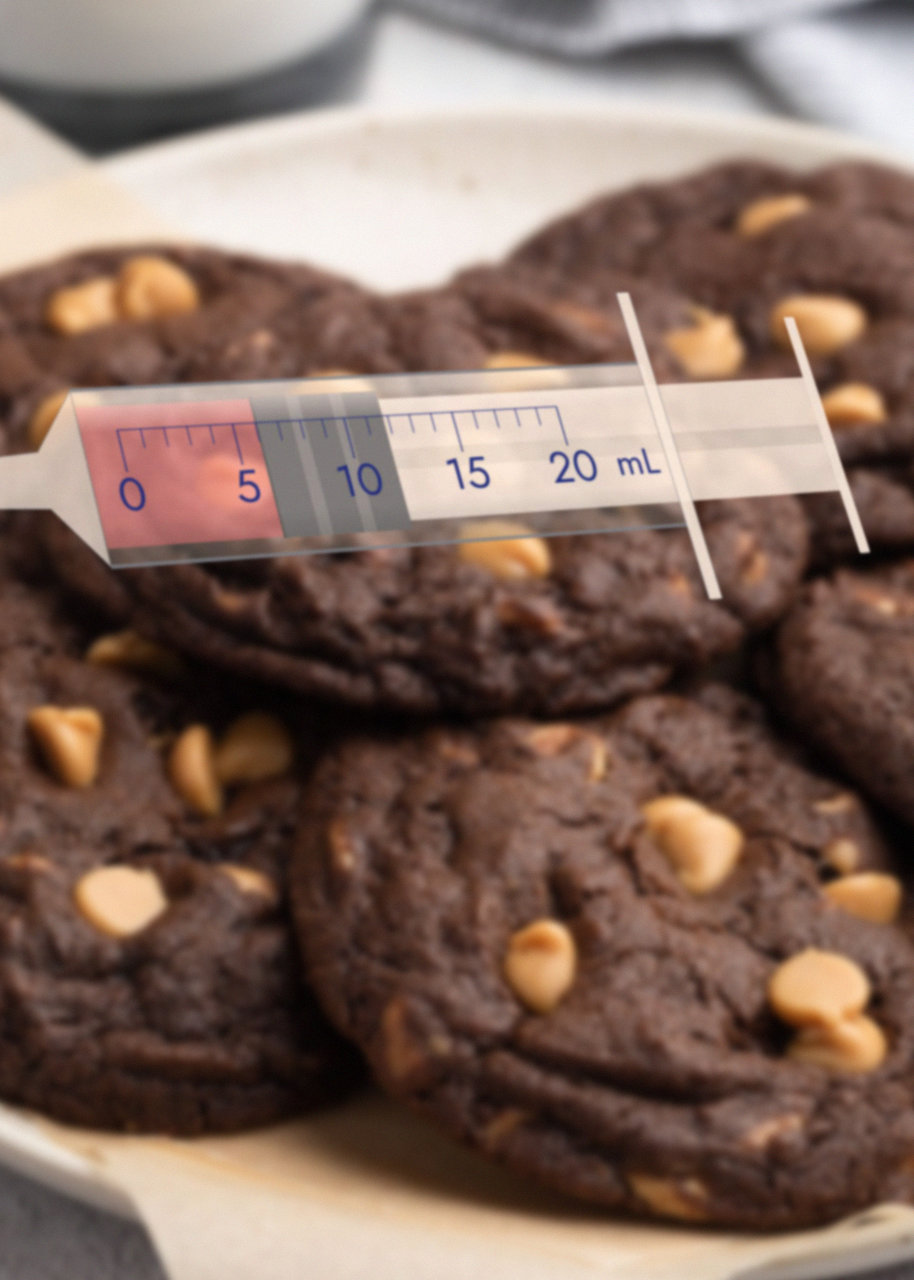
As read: value=6 unit=mL
